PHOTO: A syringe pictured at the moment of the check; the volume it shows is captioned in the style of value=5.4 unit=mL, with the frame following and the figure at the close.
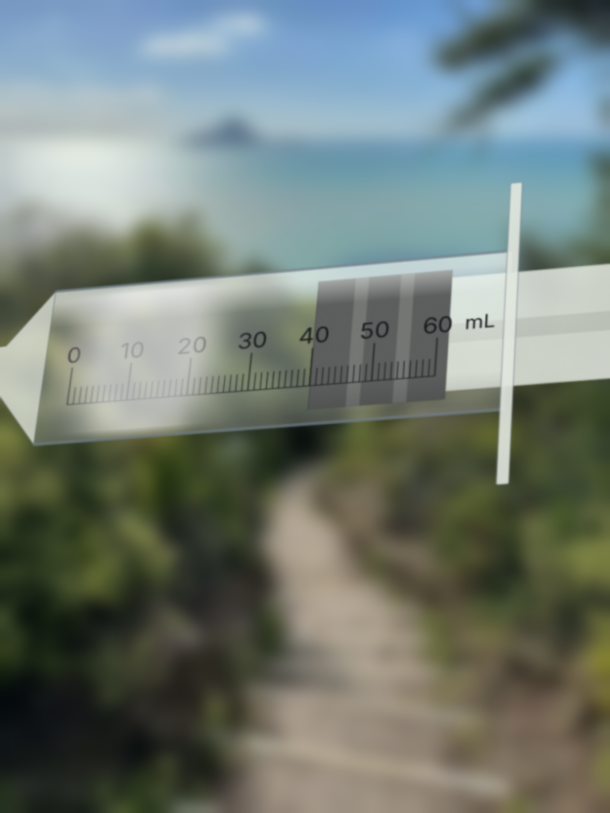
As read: value=40 unit=mL
